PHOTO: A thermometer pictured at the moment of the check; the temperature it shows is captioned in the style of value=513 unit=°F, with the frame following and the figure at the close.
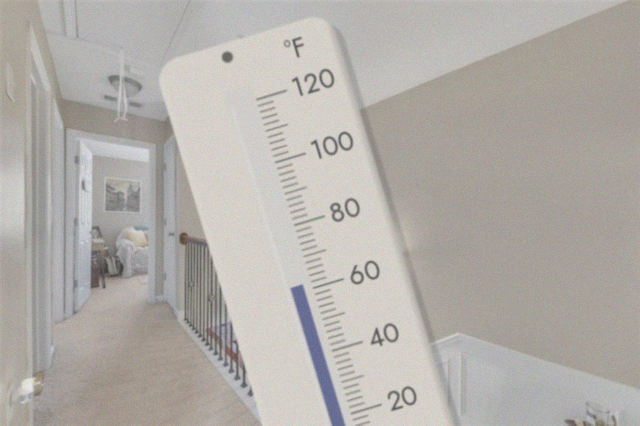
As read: value=62 unit=°F
